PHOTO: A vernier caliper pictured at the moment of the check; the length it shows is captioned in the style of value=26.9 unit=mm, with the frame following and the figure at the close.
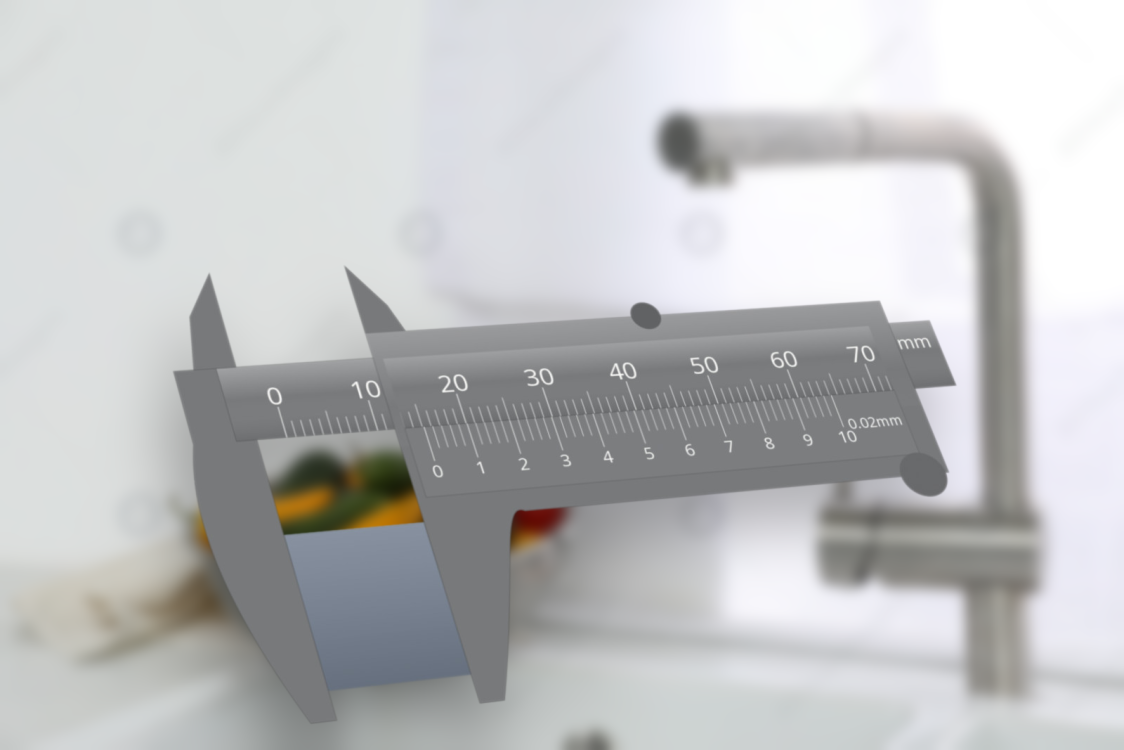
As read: value=15.2 unit=mm
